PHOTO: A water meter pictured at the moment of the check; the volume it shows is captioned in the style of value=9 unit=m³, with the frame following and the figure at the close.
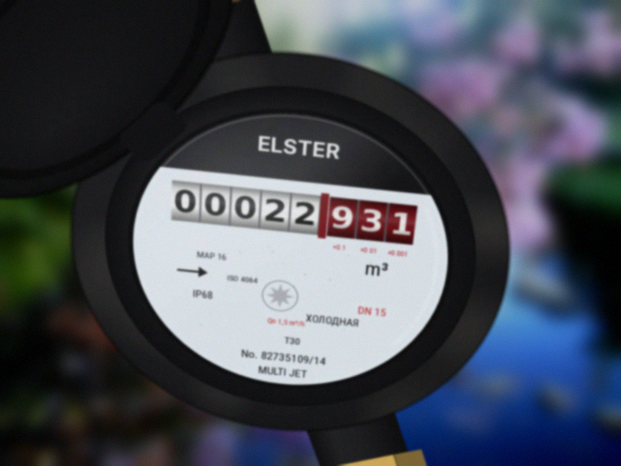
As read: value=22.931 unit=m³
